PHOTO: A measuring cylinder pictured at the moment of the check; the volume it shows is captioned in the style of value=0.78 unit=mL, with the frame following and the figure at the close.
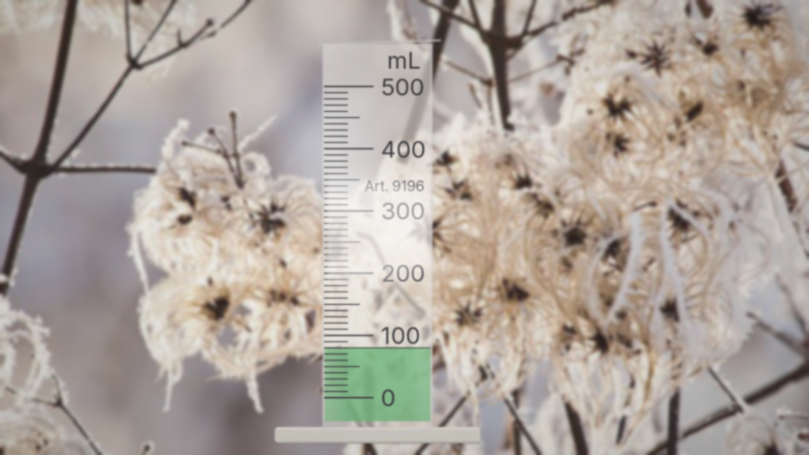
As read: value=80 unit=mL
